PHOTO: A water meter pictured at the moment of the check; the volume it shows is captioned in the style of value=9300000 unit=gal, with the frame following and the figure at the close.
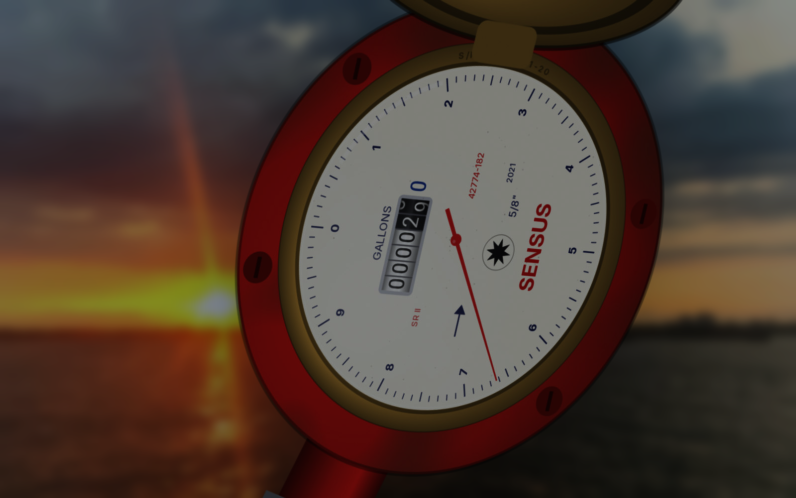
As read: value=286.6 unit=gal
